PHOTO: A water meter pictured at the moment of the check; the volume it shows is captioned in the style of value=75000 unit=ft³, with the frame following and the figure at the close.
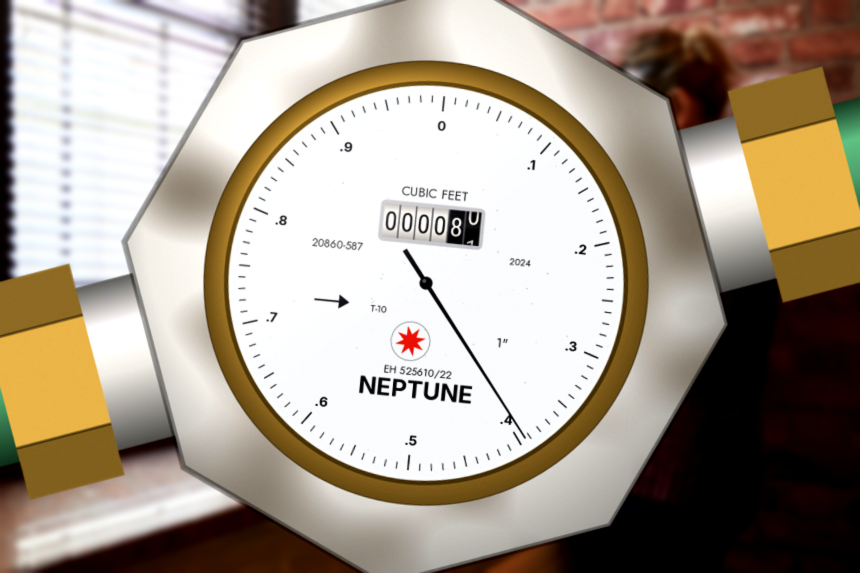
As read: value=80.39 unit=ft³
